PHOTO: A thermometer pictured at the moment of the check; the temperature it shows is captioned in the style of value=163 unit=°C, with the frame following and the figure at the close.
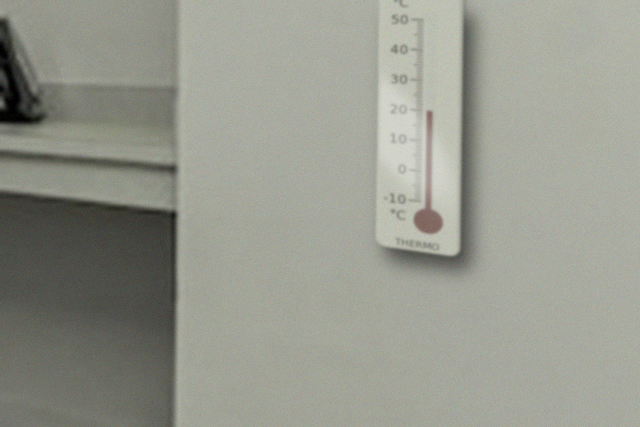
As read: value=20 unit=°C
